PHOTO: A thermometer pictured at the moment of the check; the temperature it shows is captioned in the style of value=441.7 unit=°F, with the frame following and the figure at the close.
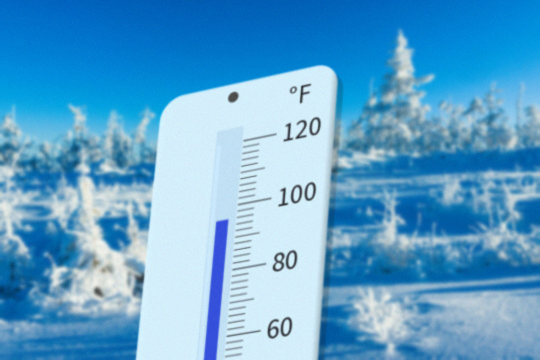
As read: value=96 unit=°F
